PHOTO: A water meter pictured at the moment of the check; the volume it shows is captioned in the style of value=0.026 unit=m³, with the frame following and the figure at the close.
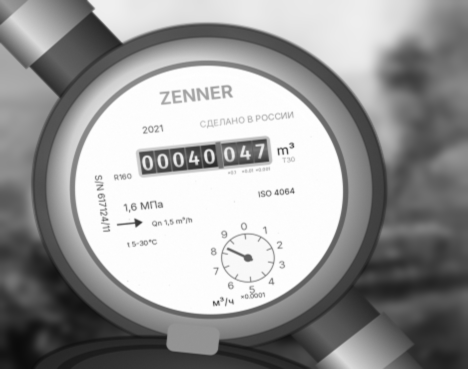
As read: value=40.0478 unit=m³
